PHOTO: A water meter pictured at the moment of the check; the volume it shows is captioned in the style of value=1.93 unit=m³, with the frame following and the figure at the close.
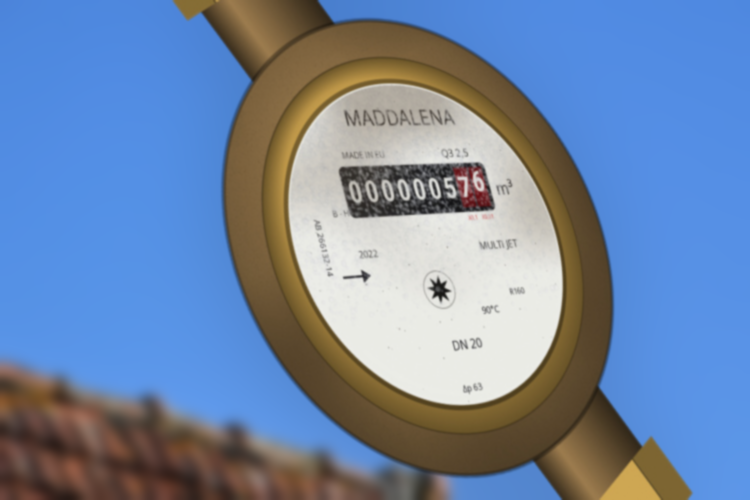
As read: value=5.76 unit=m³
